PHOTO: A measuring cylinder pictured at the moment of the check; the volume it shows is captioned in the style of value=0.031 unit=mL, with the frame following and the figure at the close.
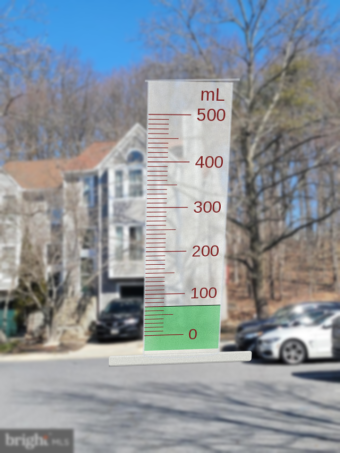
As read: value=70 unit=mL
